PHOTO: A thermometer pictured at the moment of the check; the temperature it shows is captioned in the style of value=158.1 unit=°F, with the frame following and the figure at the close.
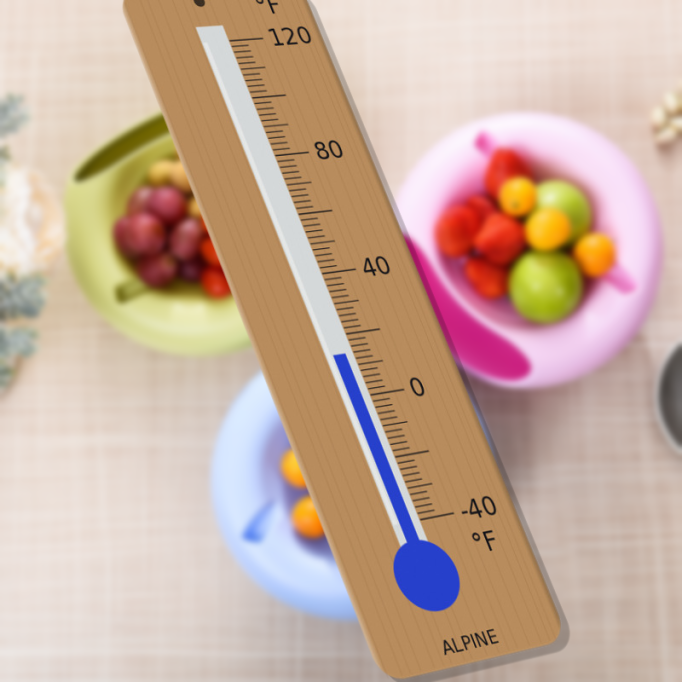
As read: value=14 unit=°F
